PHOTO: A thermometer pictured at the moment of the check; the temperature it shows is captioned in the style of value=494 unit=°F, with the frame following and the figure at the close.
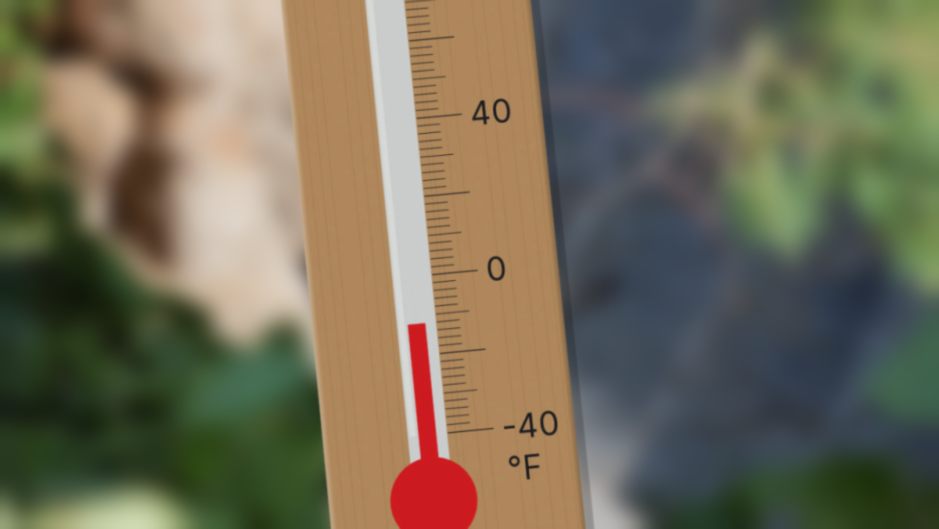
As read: value=-12 unit=°F
